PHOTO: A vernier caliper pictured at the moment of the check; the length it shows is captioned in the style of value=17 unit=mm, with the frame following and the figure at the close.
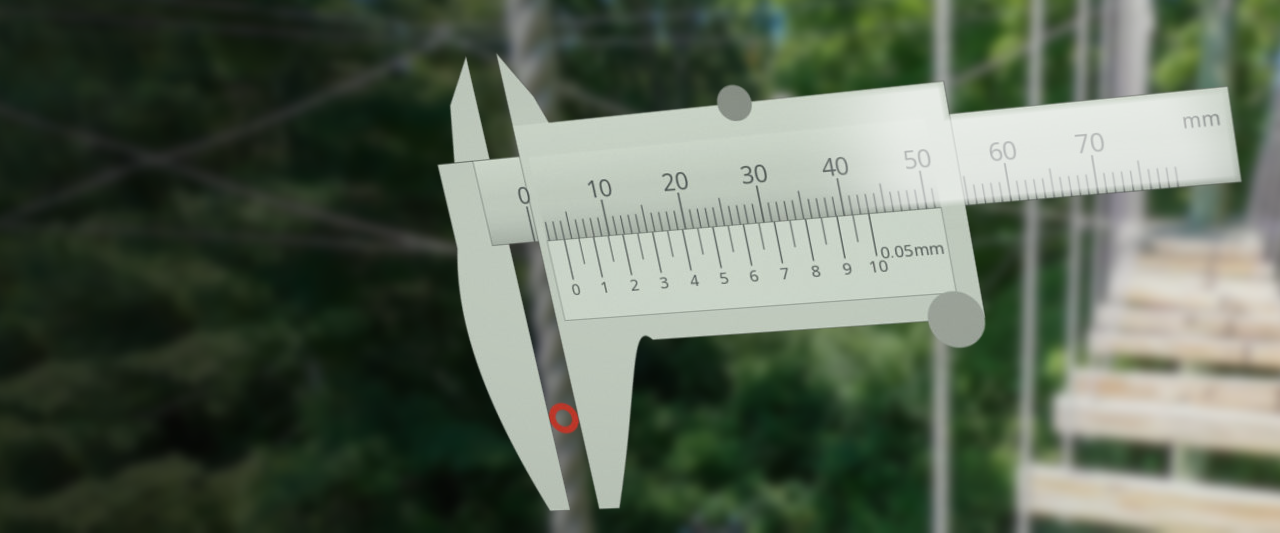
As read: value=4.0 unit=mm
